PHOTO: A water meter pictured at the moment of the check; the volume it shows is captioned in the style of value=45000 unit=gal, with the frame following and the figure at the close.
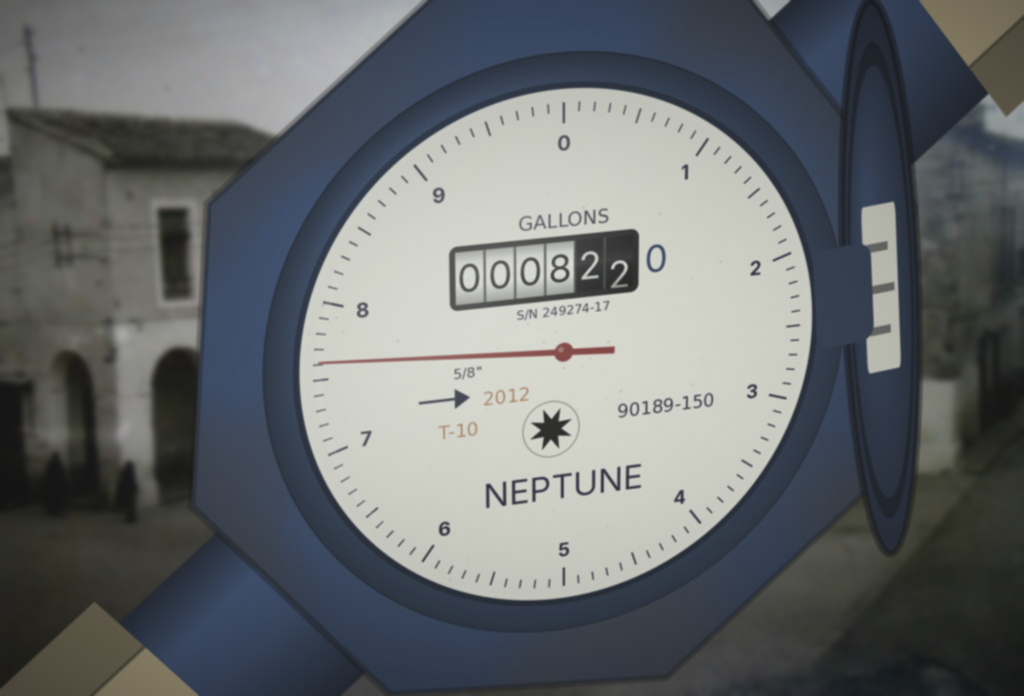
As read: value=8217.6 unit=gal
